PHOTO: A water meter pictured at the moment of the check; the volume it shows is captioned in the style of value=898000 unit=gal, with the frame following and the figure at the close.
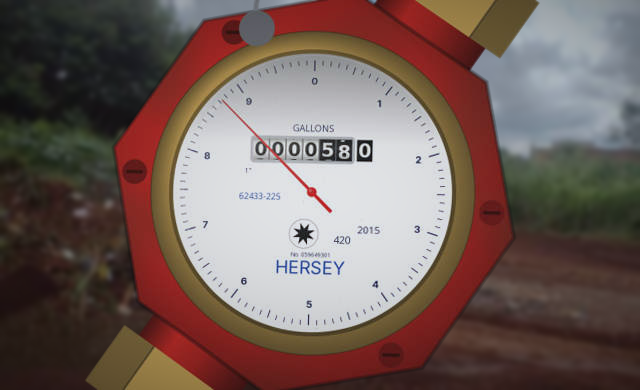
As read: value=578.7 unit=gal
